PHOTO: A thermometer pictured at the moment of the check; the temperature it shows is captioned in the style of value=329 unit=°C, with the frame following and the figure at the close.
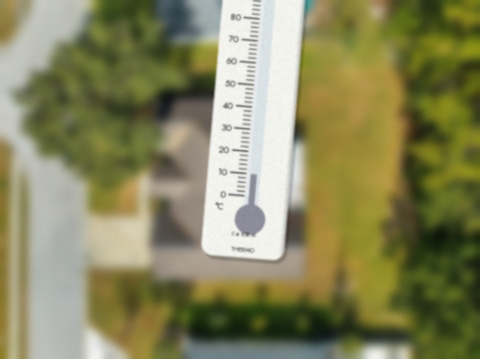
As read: value=10 unit=°C
